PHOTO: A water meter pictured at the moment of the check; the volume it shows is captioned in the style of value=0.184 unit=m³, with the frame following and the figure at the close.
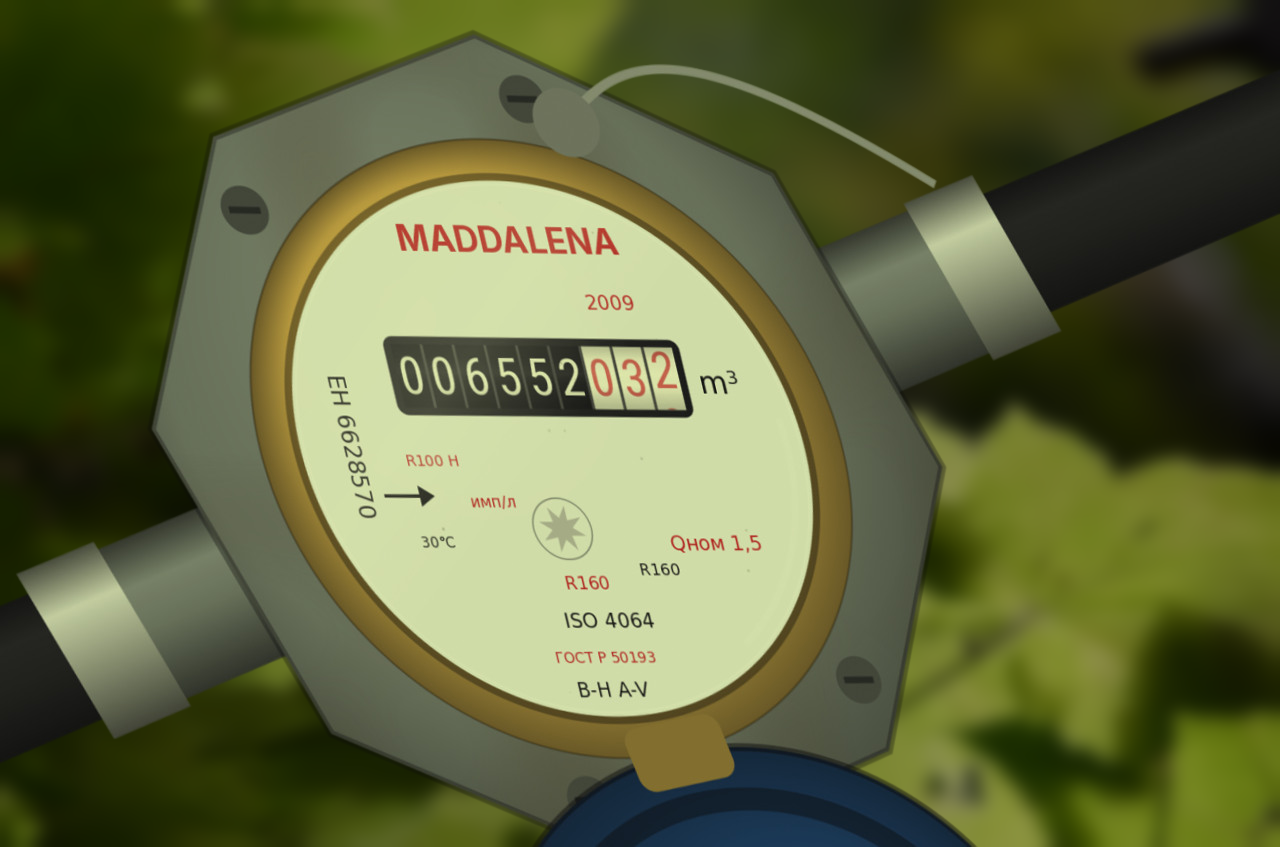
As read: value=6552.032 unit=m³
